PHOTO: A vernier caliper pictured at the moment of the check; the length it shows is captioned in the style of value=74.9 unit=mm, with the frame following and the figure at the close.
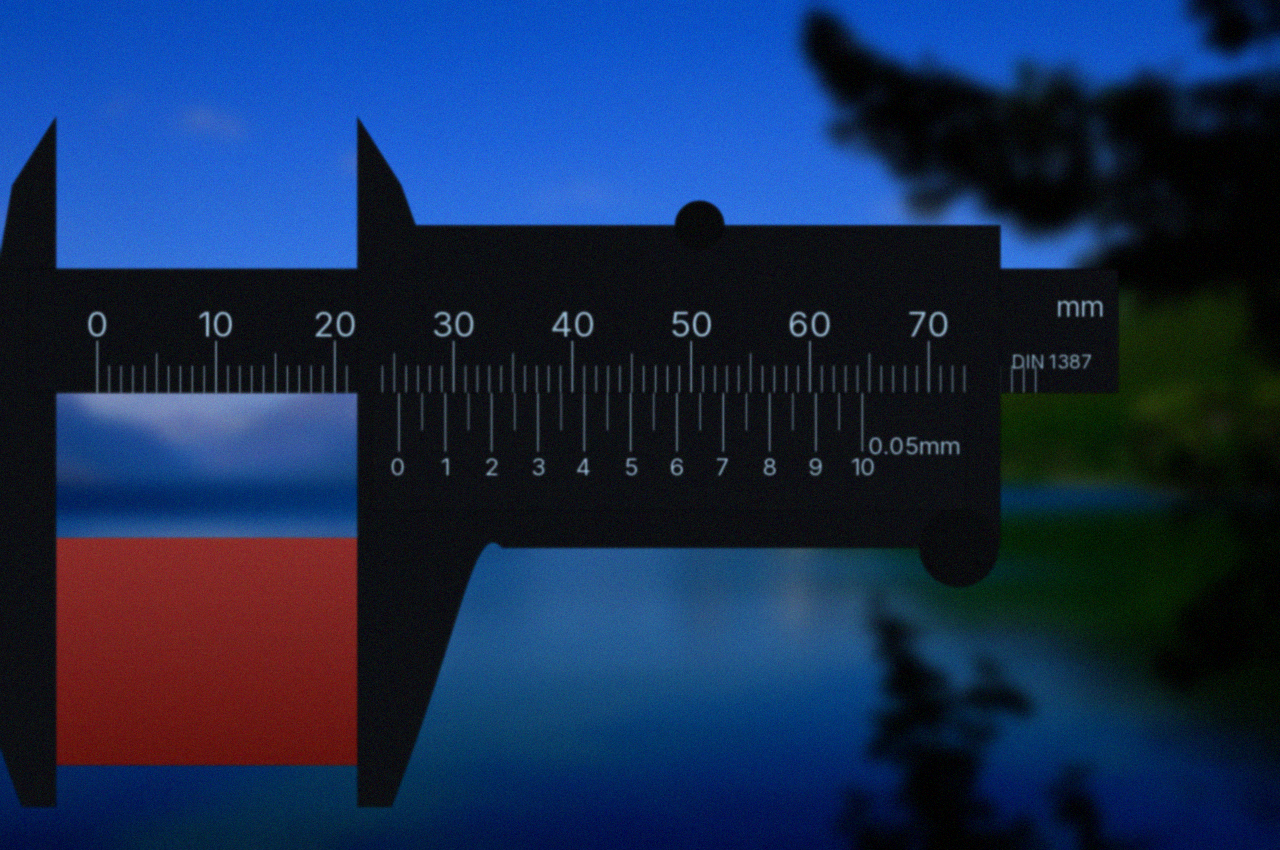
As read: value=25.4 unit=mm
